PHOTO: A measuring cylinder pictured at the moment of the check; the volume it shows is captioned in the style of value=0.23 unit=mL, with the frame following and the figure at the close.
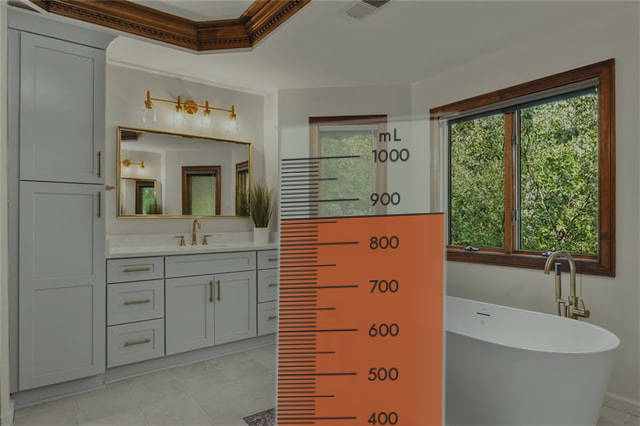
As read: value=860 unit=mL
